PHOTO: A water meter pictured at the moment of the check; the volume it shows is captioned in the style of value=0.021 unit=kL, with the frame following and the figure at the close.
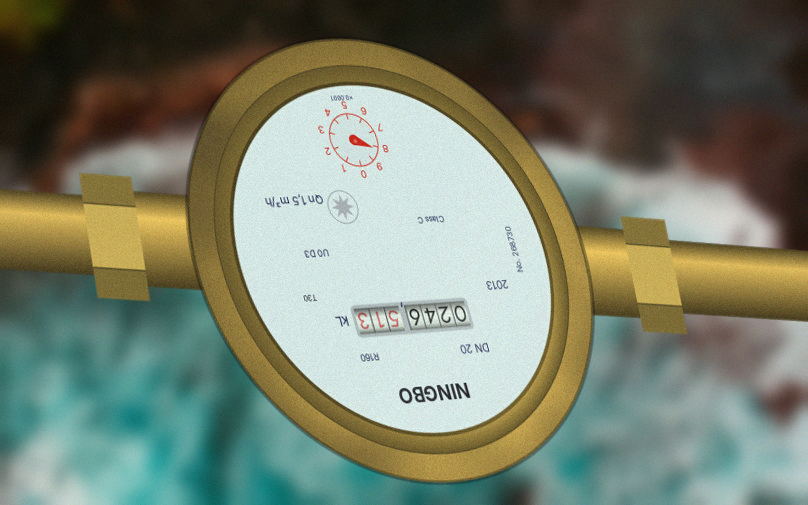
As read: value=246.5138 unit=kL
